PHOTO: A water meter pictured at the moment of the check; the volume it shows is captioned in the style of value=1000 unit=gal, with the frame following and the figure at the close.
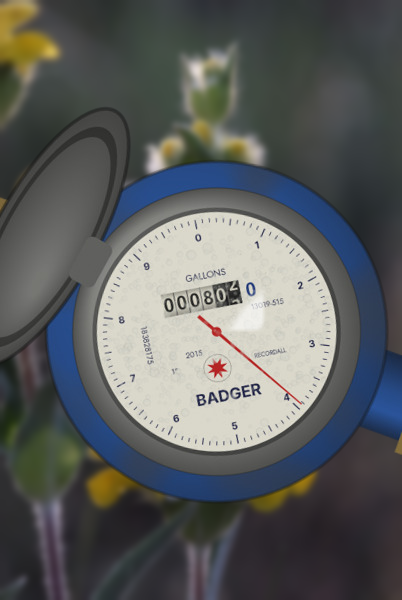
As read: value=8023.9 unit=gal
